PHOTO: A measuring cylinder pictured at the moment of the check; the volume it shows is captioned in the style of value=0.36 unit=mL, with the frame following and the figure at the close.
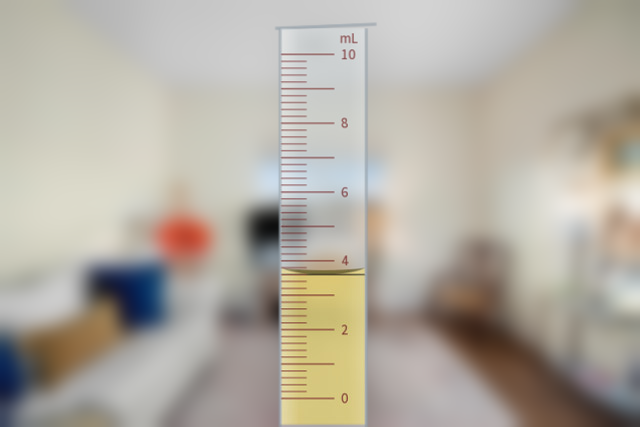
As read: value=3.6 unit=mL
